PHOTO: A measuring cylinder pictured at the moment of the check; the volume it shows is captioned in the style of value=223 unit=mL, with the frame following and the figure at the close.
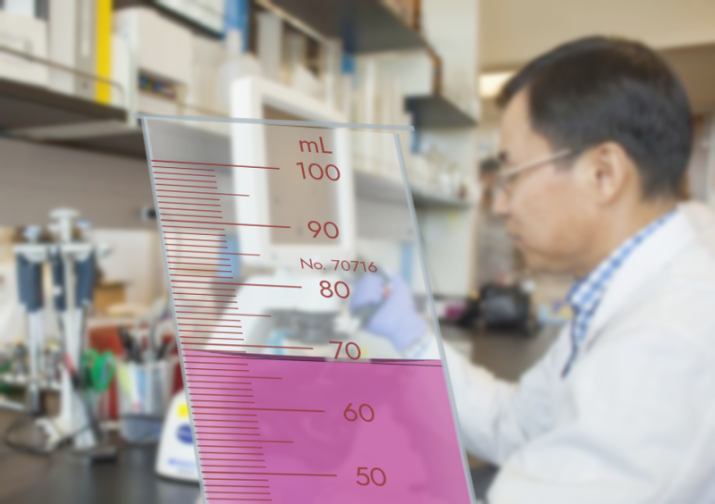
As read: value=68 unit=mL
